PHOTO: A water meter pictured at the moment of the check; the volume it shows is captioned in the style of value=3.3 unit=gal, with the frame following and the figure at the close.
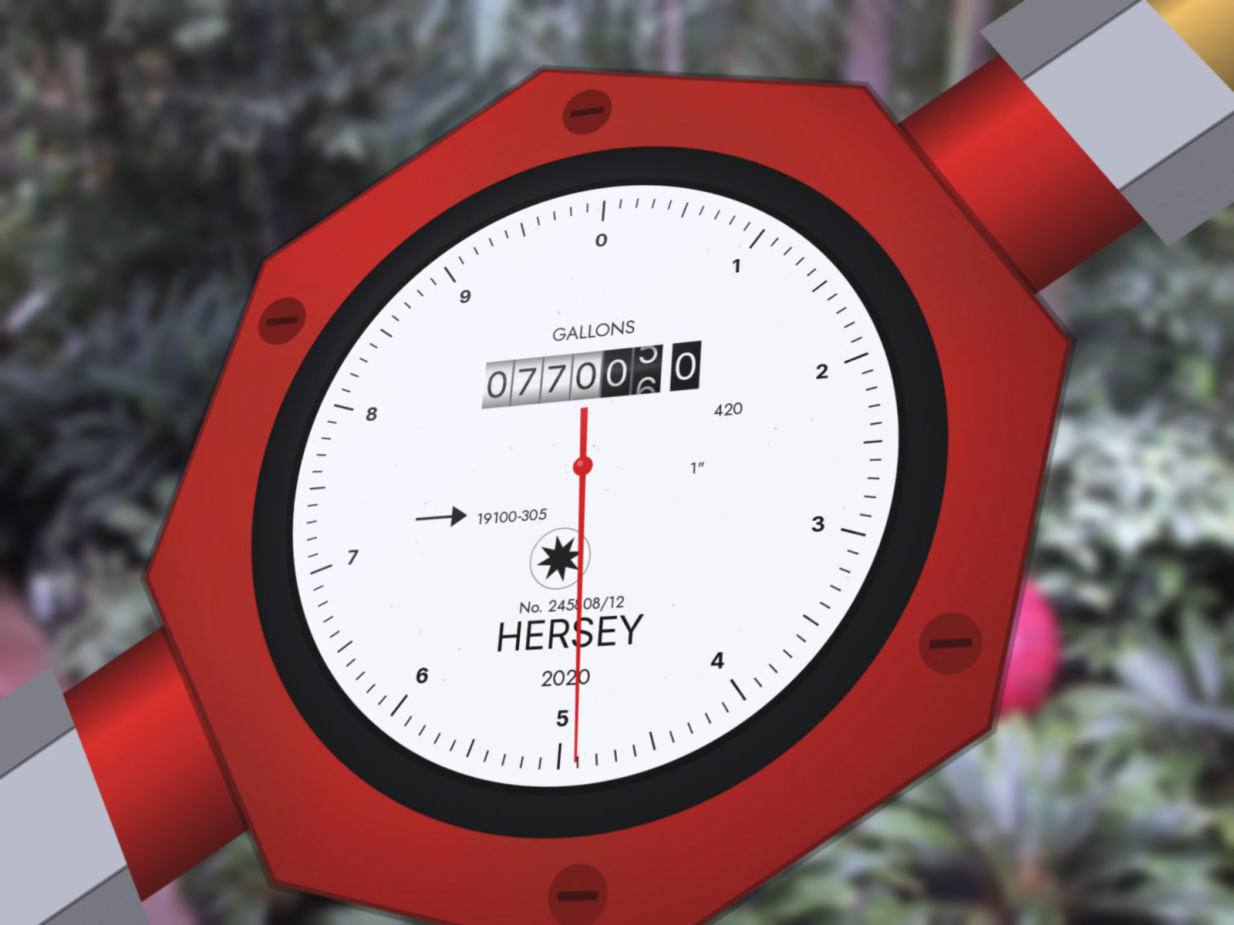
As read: value=770054.9 unit=gal
